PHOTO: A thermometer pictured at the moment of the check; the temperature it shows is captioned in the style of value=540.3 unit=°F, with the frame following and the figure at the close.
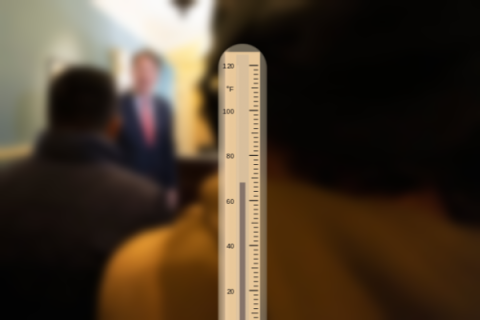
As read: value=68 unit=°F
